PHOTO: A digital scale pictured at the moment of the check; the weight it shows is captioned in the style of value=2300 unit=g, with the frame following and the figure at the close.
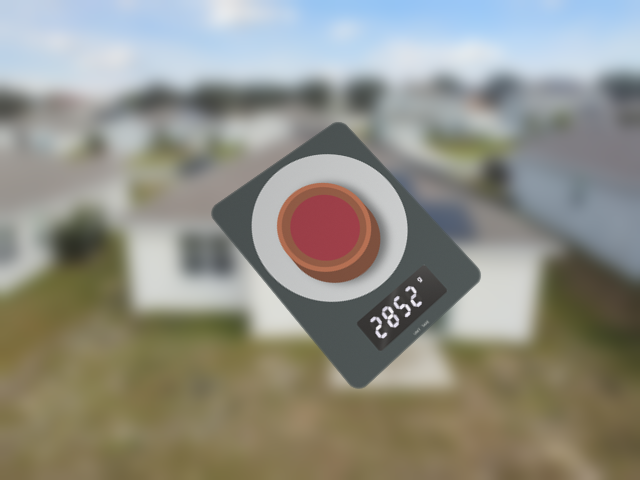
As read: value=2852 unit=g
